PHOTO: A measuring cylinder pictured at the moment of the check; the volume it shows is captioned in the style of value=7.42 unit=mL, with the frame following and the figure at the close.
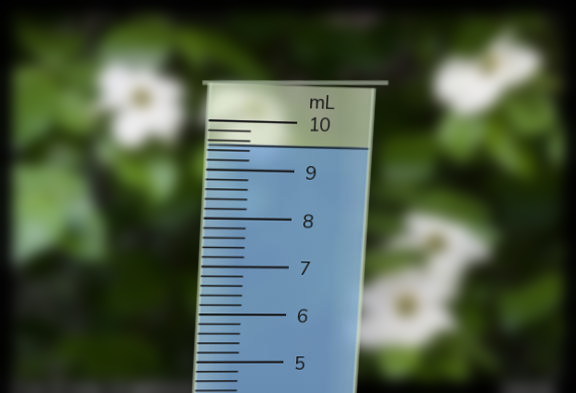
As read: value=9.5 unit=mL
